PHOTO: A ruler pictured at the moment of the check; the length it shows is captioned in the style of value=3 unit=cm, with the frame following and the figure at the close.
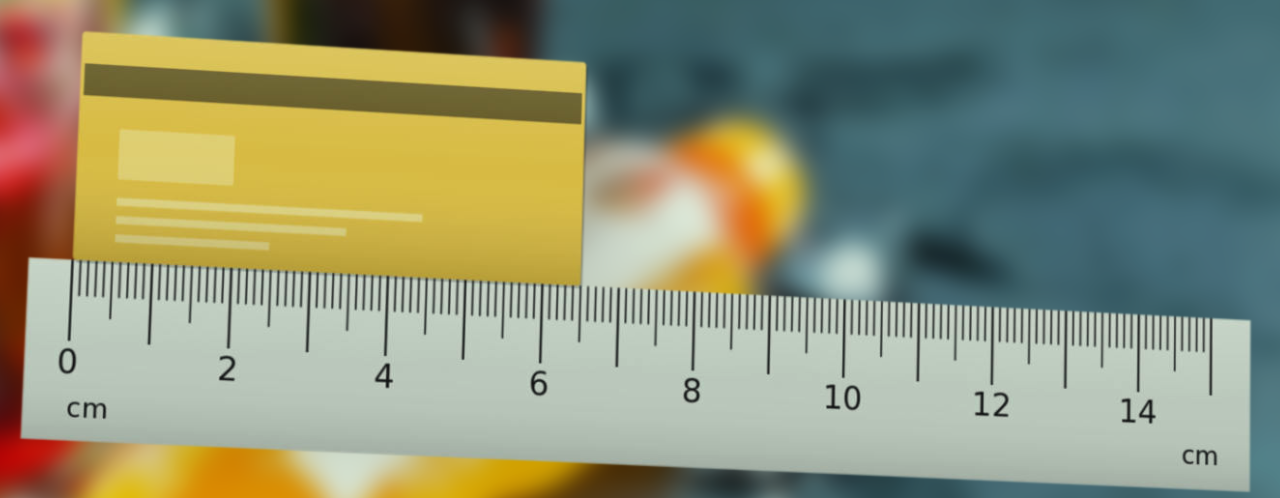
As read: value=6.5 unit=cm
